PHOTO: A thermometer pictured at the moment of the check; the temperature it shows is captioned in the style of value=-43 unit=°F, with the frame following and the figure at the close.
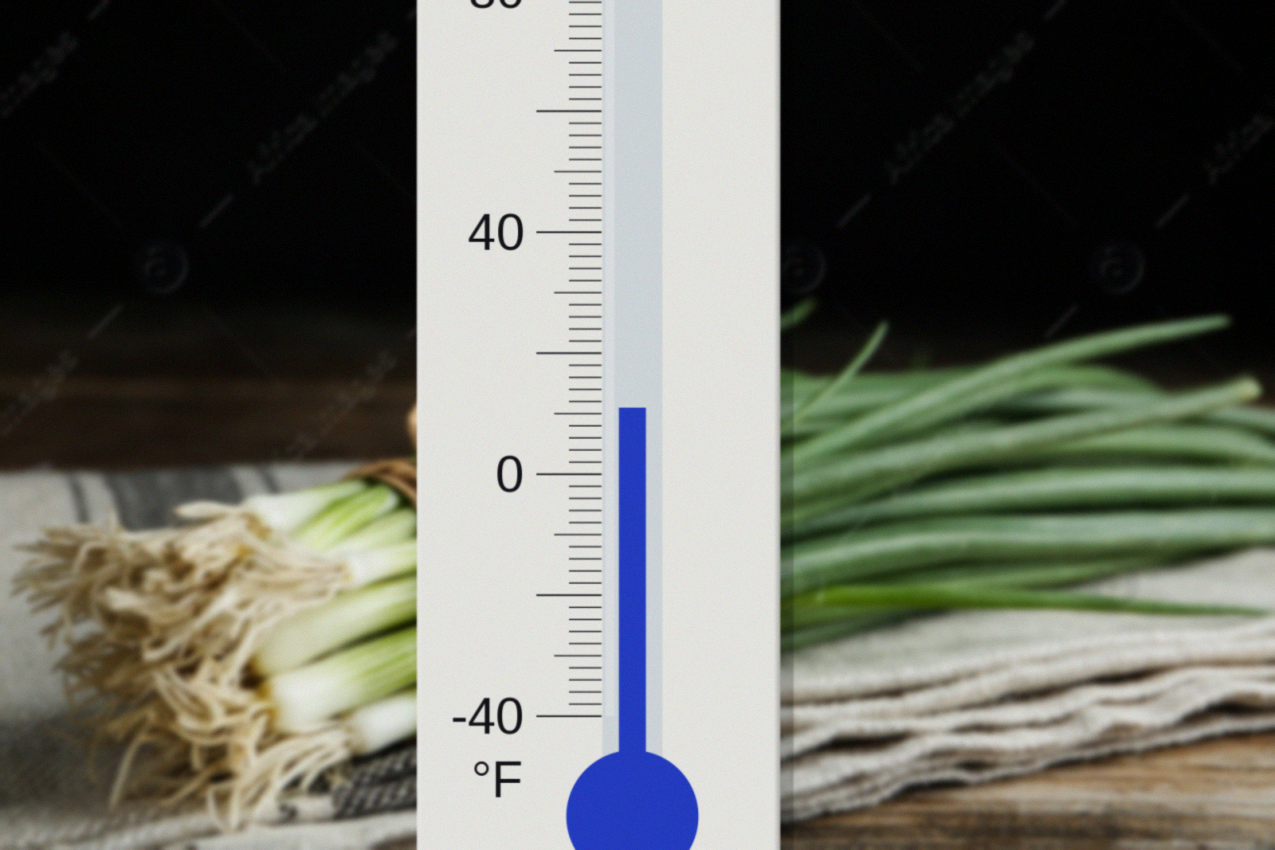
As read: value=11 unit=°F
